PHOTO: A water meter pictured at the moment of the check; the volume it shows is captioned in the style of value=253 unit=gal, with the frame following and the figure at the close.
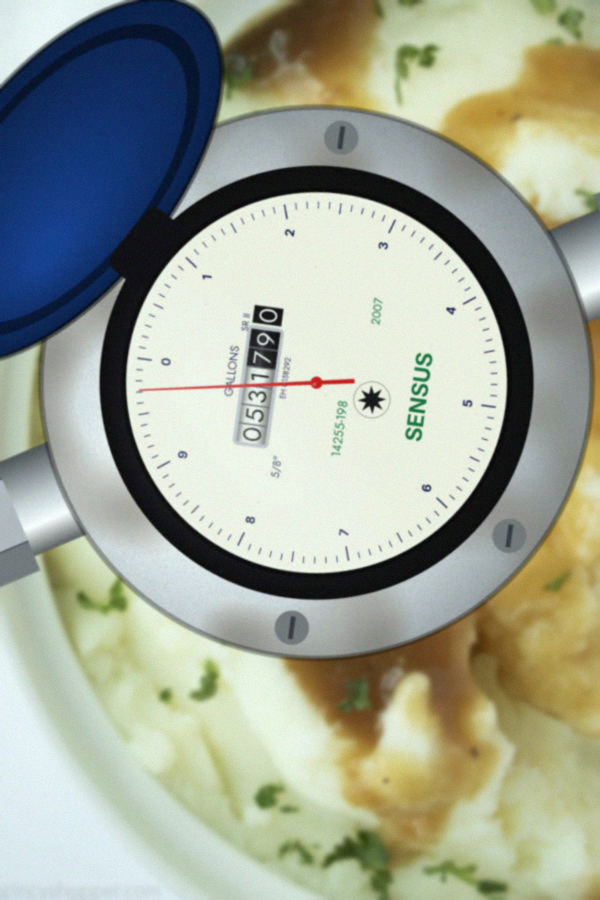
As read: value=531789.7 unit=gal
